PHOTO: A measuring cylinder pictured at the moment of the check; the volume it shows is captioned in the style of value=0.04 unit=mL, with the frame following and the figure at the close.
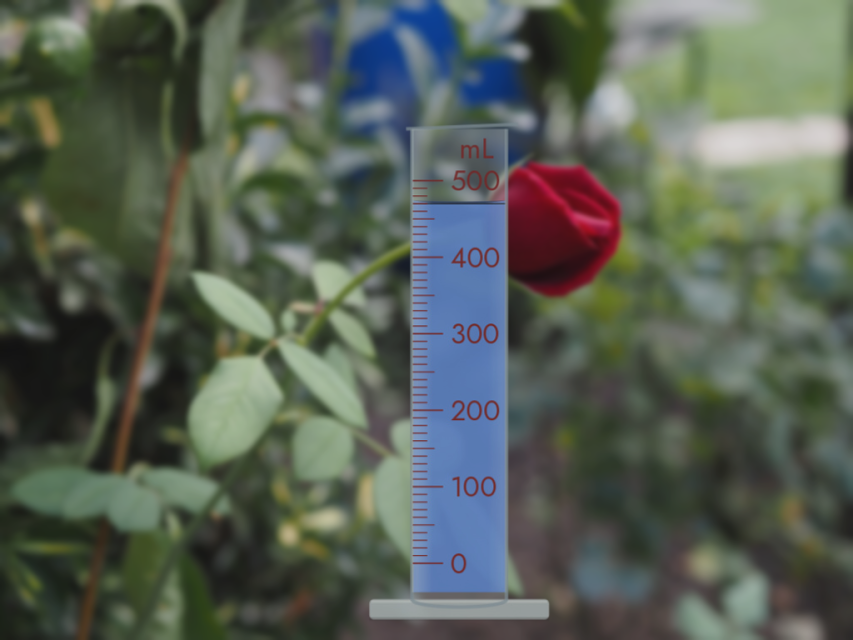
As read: value=470 unit=mL
